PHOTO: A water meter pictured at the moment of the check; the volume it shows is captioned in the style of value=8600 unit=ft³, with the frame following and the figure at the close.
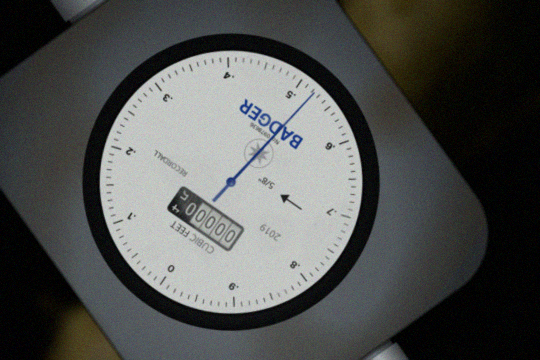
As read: value=4.52 unit=ft³
